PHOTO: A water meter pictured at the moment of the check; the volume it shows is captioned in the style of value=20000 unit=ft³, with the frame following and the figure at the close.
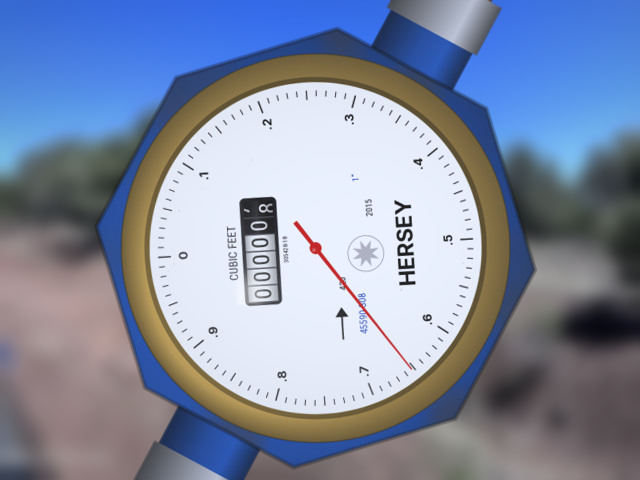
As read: value=7.65 unit=ft³
